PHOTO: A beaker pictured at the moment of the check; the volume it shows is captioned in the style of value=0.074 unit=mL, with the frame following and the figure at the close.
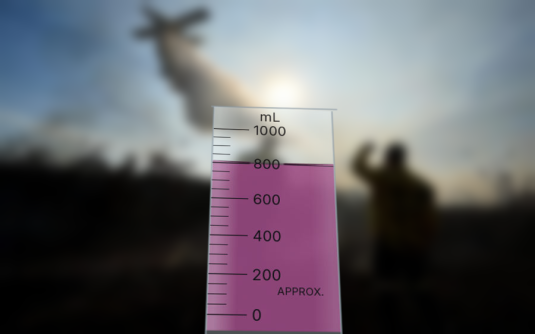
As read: value=800 unit=mL
